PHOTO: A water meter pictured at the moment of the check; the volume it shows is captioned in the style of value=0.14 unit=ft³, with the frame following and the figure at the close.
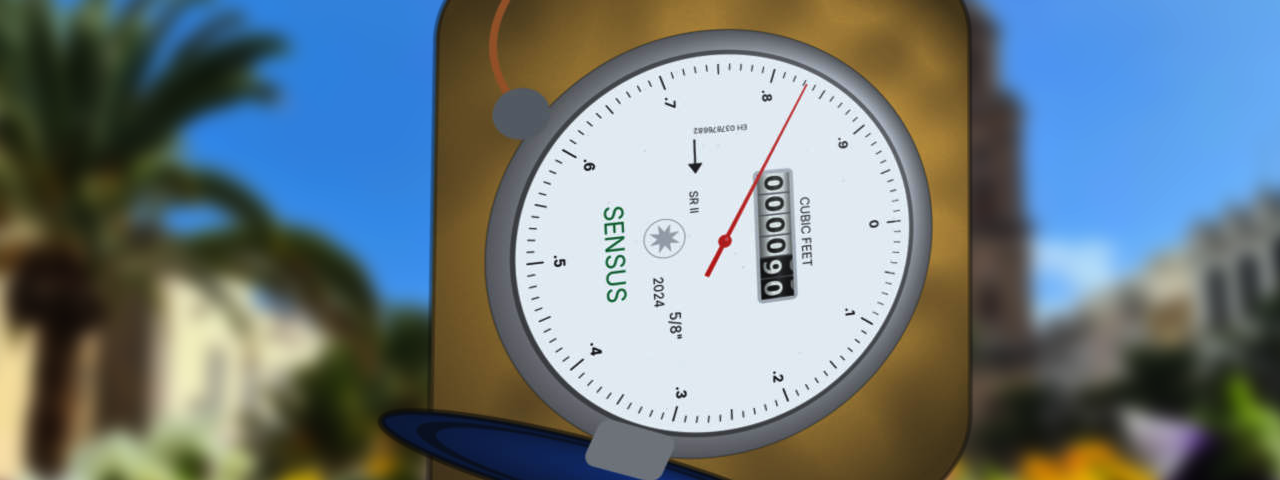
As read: value=89.83 unit=ft³
